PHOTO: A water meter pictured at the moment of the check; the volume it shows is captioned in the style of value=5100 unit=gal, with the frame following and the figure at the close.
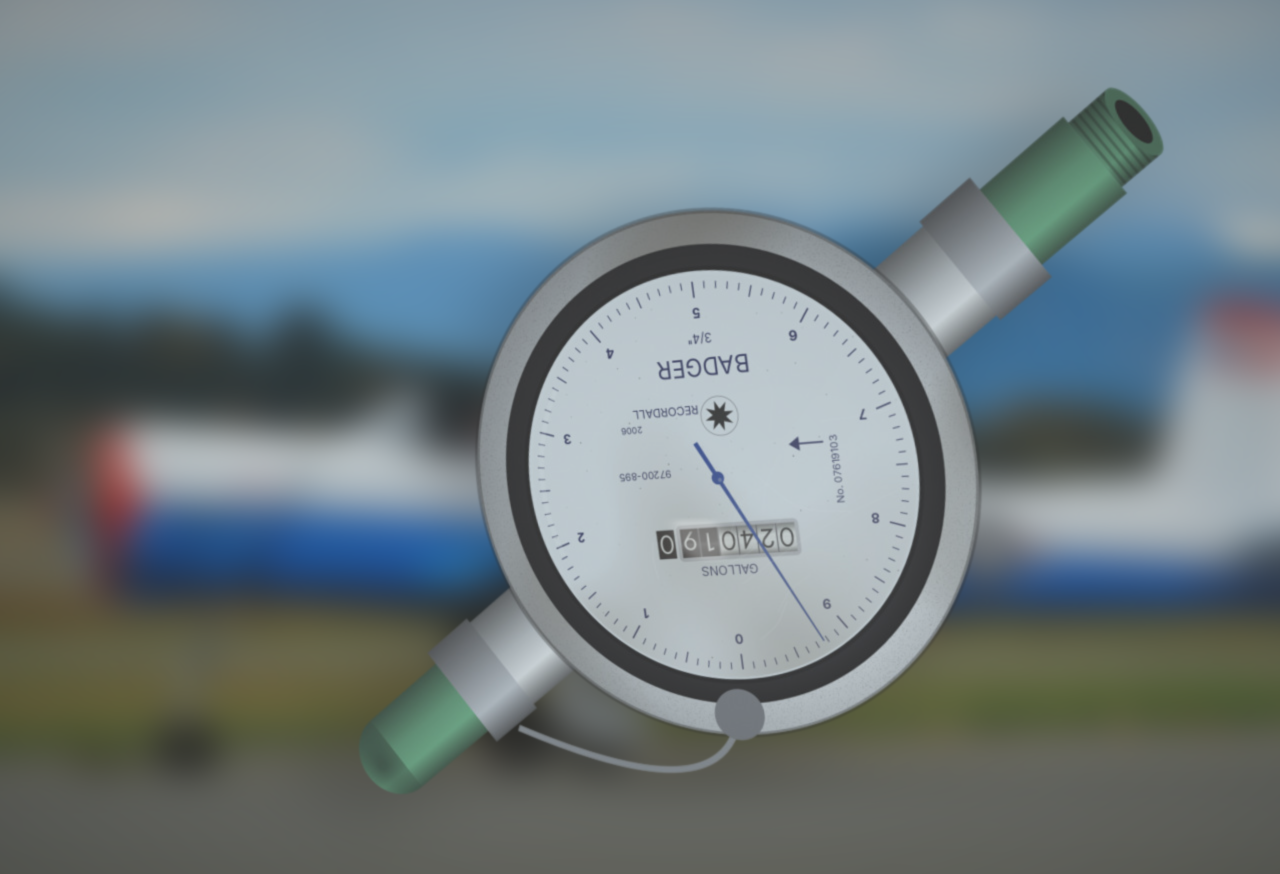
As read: value=240189.2 unit=gal
